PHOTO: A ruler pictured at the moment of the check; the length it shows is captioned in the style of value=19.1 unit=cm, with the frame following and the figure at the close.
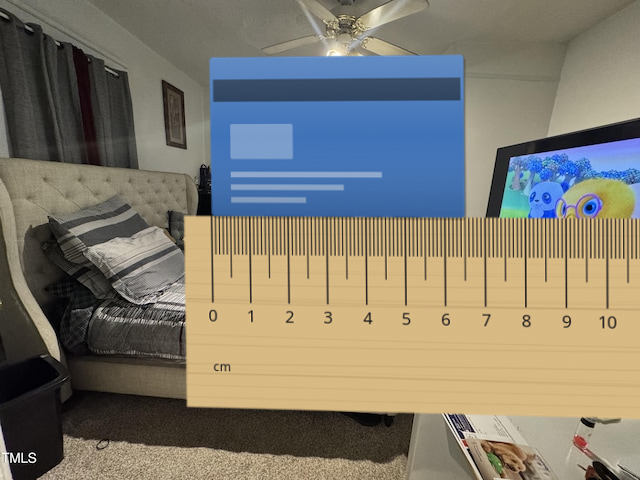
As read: value=6.5 unit=cm
